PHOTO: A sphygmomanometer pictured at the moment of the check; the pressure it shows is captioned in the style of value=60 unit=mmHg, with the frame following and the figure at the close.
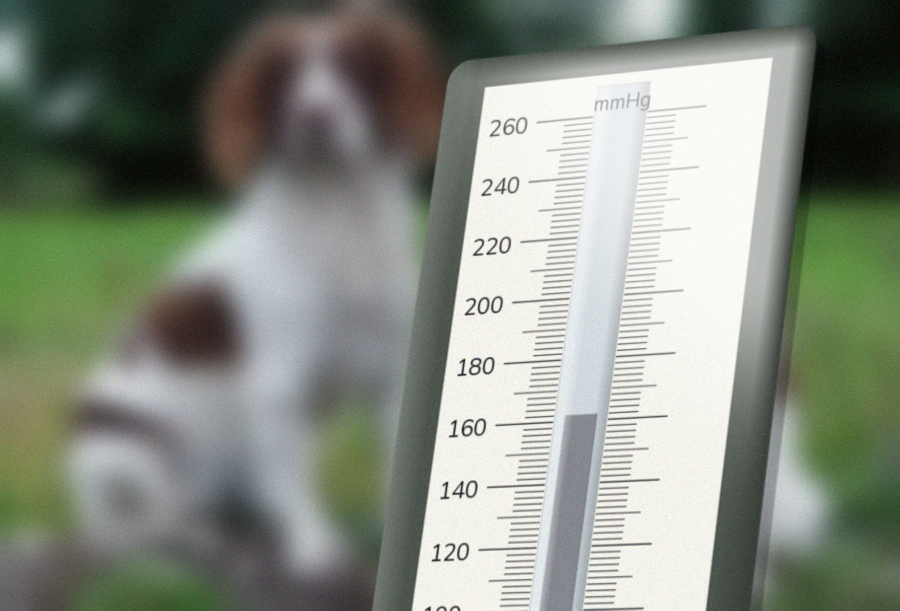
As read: value=162 unit=mmHg
